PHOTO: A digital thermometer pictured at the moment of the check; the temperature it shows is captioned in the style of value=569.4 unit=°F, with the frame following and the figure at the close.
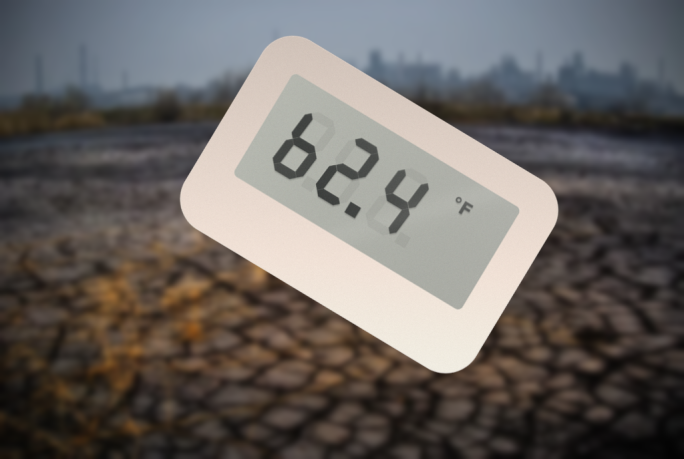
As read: value=62.4 unit=°F
